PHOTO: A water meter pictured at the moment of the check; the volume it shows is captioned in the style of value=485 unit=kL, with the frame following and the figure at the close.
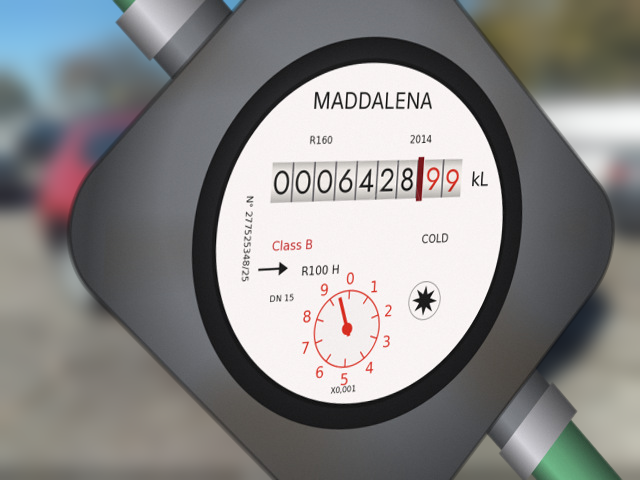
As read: value=6428.989 unit=kL
